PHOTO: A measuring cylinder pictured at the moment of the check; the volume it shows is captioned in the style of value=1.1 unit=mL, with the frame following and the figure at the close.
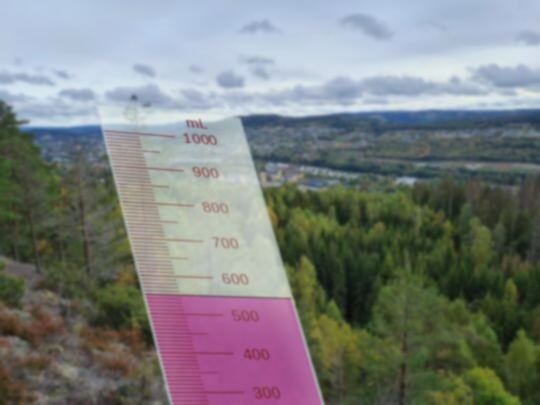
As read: value=550 unit=mL
